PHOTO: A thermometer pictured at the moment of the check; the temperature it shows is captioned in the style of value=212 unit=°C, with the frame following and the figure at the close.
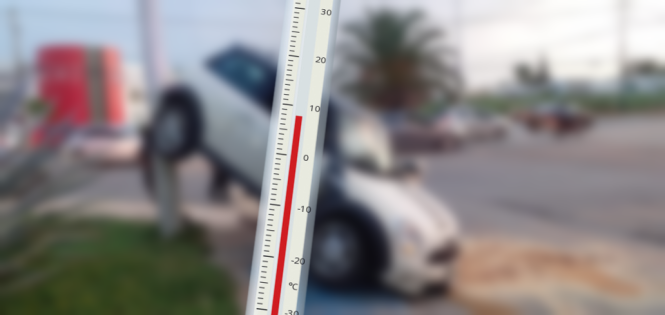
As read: value=8 unit=°C
